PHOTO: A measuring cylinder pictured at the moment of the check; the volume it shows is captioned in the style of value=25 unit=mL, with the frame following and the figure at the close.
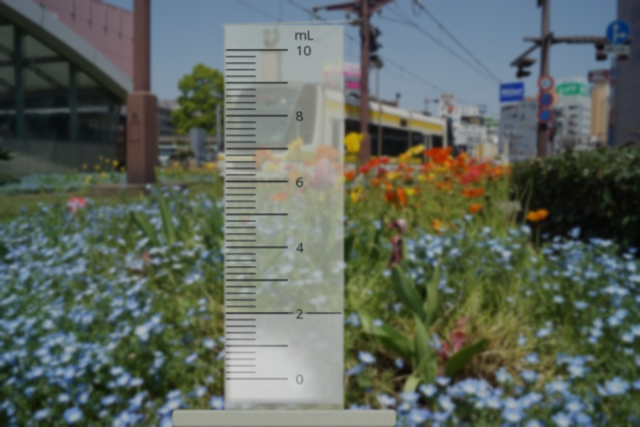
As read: value=2 unit=mL
